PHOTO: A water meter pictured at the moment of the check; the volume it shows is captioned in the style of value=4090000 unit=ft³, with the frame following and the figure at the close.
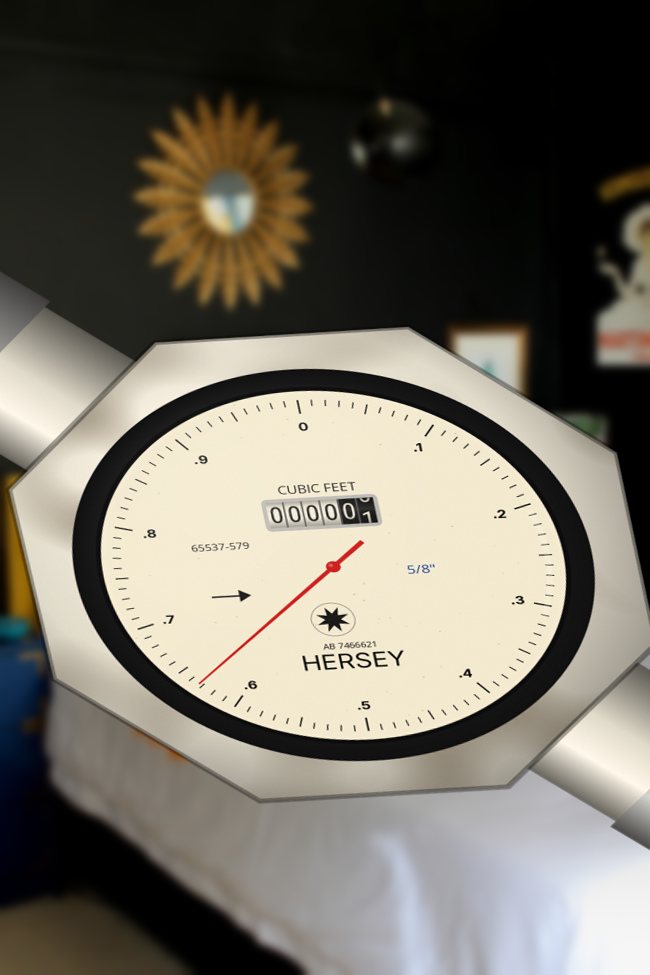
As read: value=0.63 unit=ft³
